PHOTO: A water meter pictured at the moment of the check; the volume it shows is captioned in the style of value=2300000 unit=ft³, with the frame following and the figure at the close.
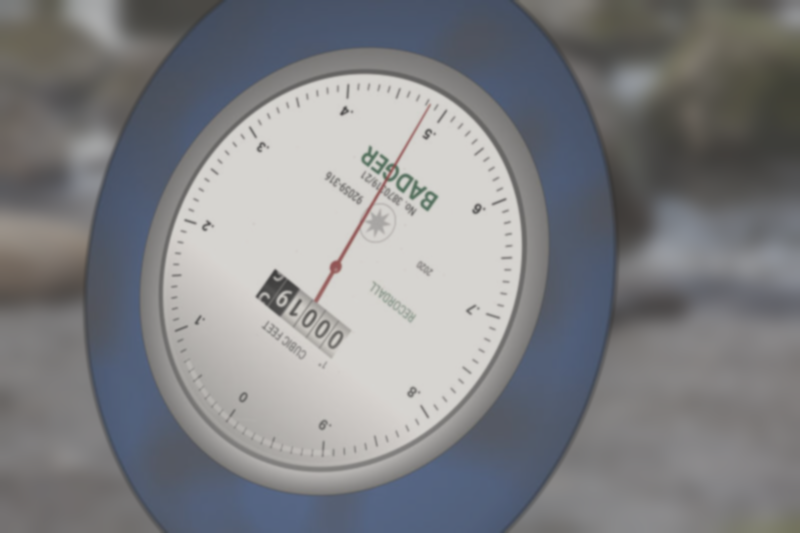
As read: value=195.48 unit=ft³
